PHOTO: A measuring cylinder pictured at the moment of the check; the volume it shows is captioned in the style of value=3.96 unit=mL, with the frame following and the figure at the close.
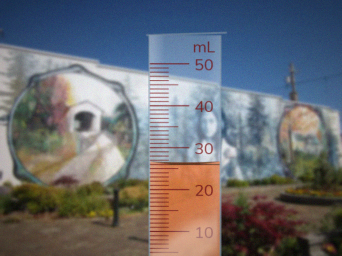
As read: value=26 unit=mL
